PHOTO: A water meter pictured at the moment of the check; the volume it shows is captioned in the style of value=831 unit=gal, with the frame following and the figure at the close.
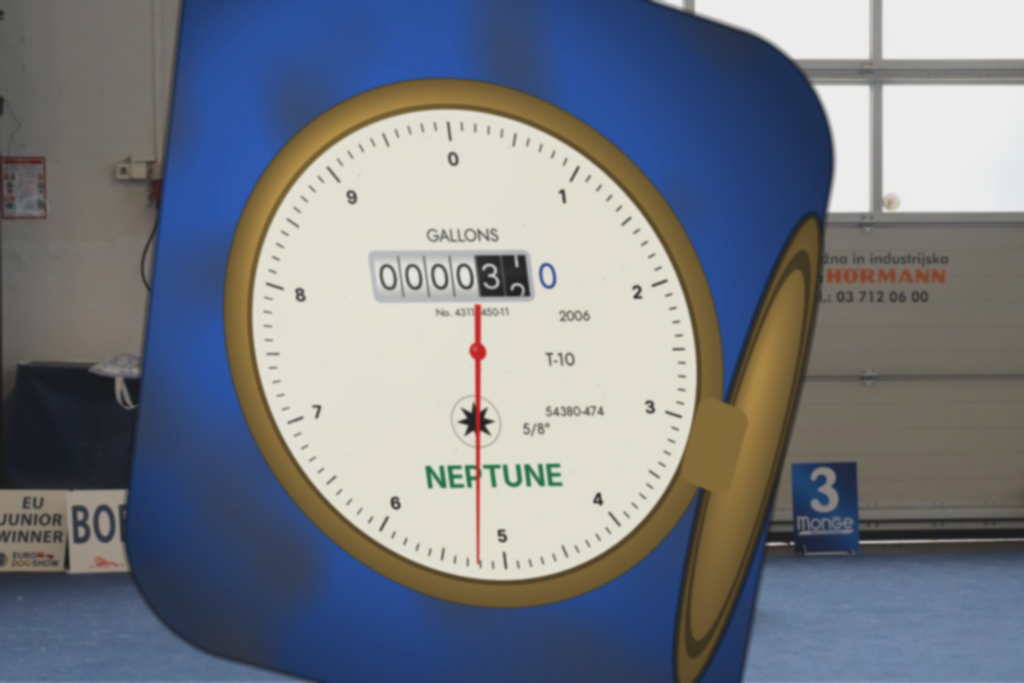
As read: value=315.2 unit=gal
